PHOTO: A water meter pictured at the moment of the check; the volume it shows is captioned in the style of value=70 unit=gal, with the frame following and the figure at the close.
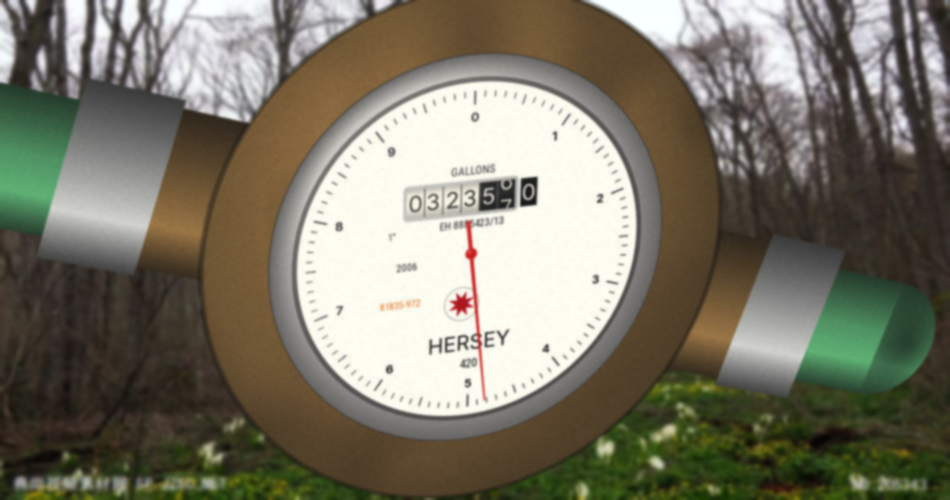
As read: value=323564.8 unit=gal
